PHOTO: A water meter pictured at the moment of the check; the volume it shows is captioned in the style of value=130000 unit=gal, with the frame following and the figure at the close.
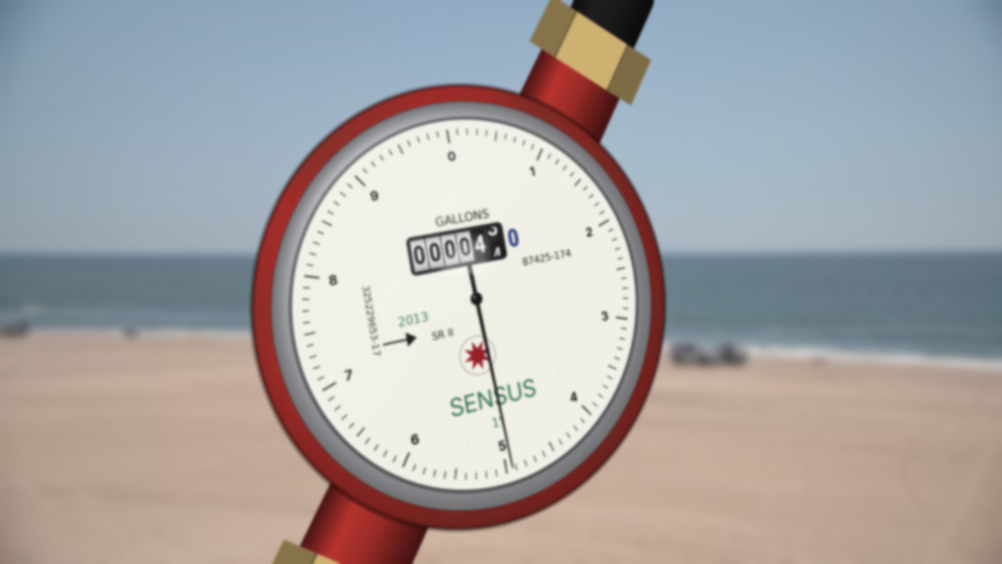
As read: value=434.9 unit=gal
